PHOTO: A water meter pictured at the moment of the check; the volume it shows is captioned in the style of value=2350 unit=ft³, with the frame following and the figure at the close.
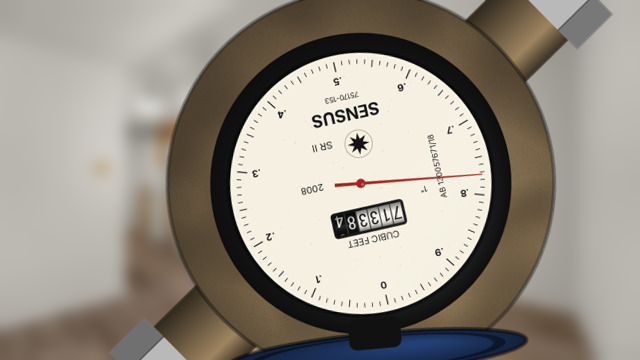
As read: value=713383.77 unit=ft³
